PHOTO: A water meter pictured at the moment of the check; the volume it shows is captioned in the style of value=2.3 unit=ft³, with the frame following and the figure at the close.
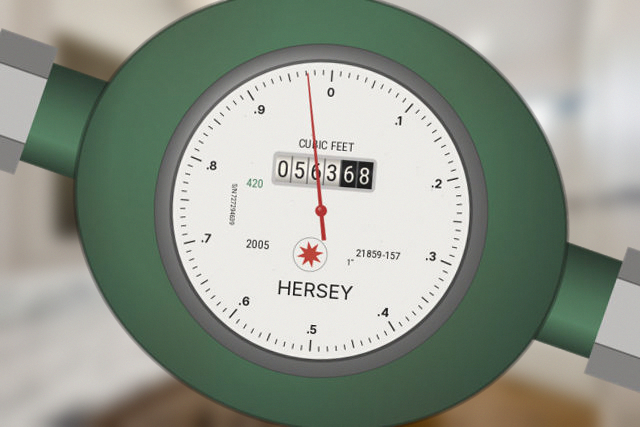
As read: value=56367.97 unit=ft³
